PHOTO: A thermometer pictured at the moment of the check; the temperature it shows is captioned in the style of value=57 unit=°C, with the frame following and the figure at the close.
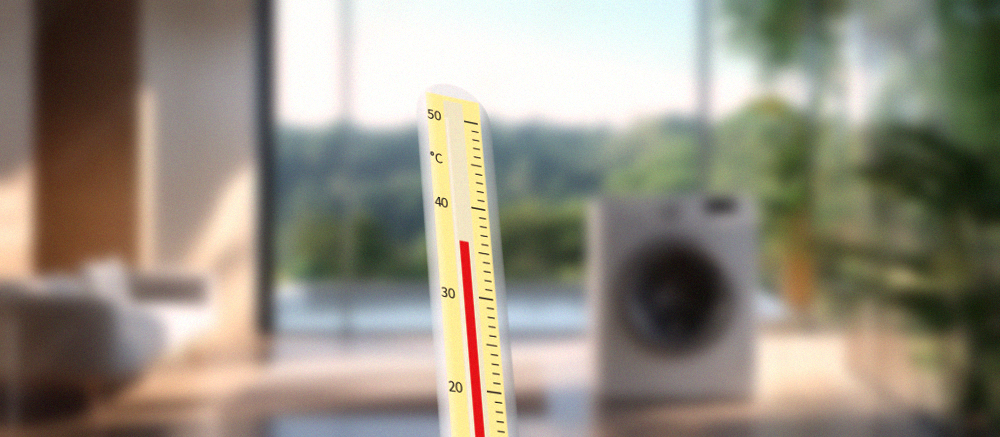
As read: value=36 unit=°C
